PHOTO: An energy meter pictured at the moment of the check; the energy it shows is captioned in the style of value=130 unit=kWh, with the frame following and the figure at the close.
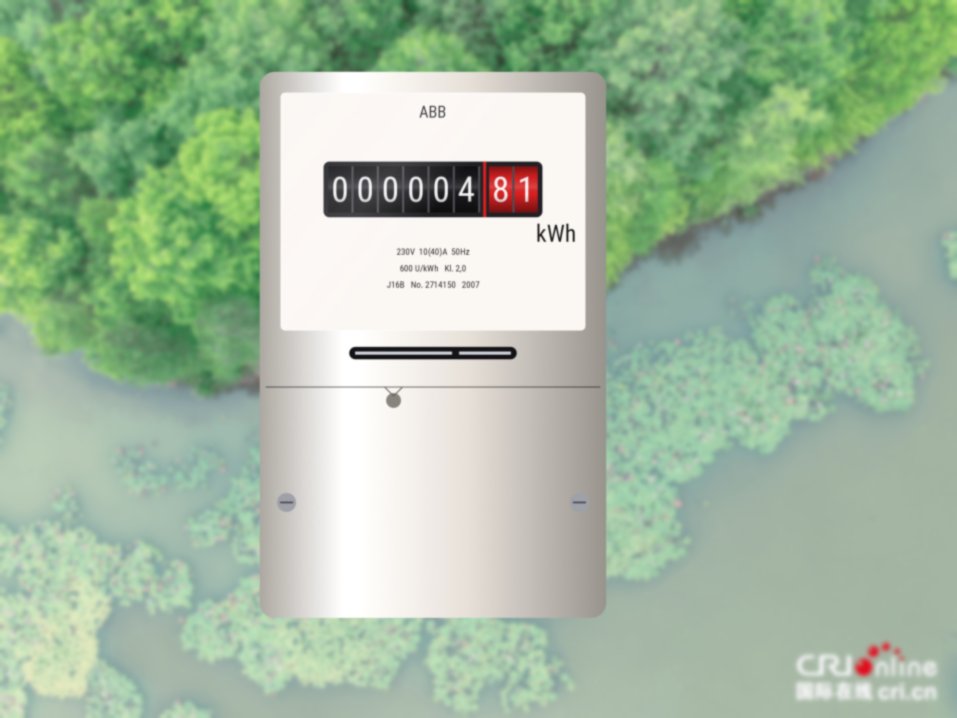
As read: value=4.81 unit=kWh
